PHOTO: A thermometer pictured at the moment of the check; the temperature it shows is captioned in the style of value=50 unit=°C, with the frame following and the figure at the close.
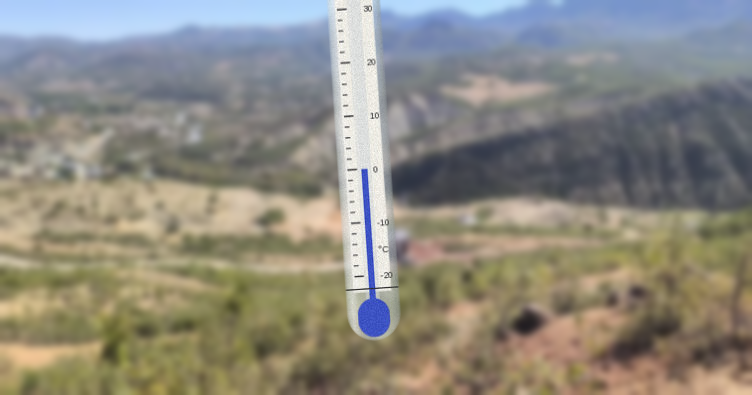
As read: value=0 unit=°C
